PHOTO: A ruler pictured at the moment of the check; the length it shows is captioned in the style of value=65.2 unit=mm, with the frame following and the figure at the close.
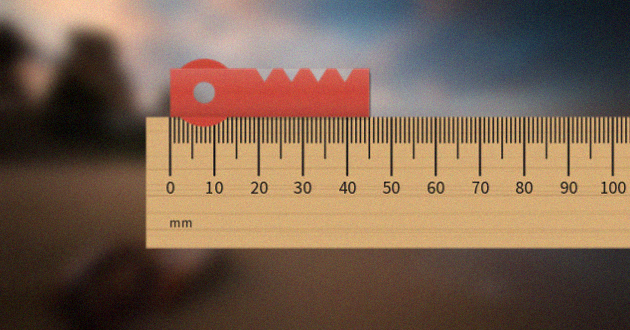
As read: value=45 unit=mm
